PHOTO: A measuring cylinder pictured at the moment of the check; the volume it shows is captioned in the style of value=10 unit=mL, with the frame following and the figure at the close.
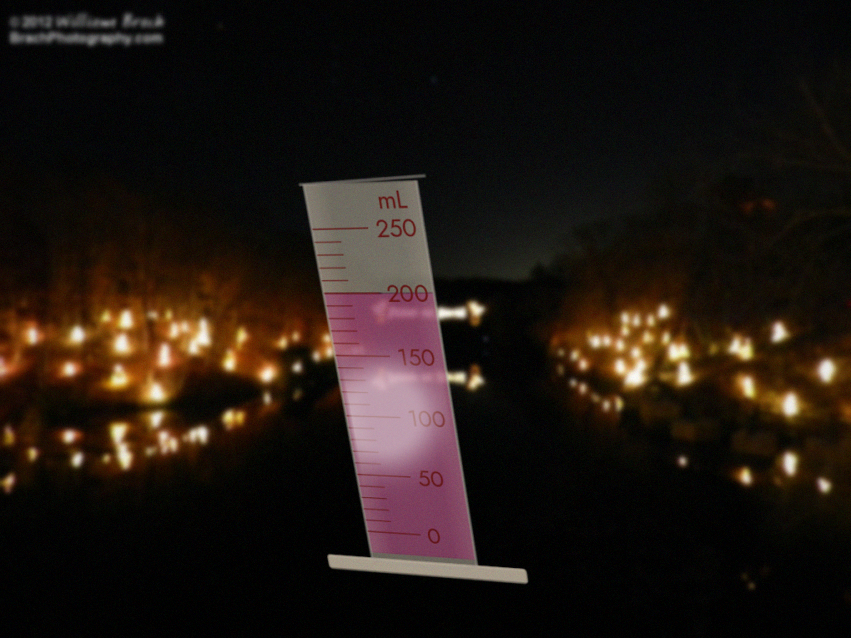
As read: value=200 unit=mL
